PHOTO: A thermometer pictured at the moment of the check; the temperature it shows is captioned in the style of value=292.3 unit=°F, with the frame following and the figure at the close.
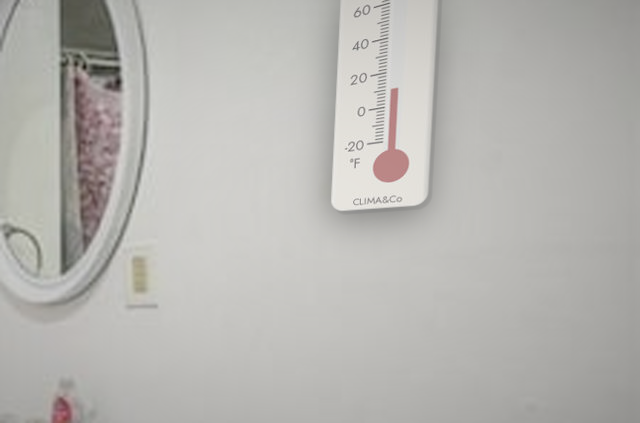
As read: value=10 unit=°F
